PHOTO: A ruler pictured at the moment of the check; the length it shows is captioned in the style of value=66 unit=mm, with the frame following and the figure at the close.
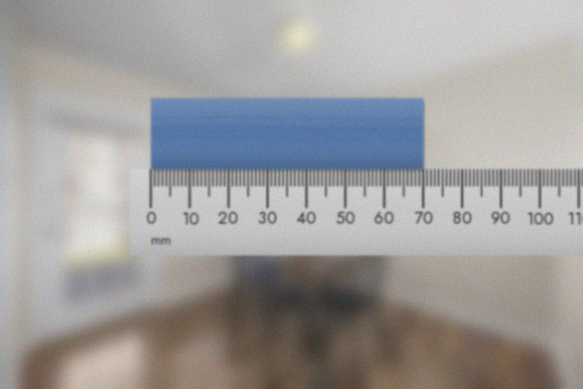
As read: value=70 unit=mm
